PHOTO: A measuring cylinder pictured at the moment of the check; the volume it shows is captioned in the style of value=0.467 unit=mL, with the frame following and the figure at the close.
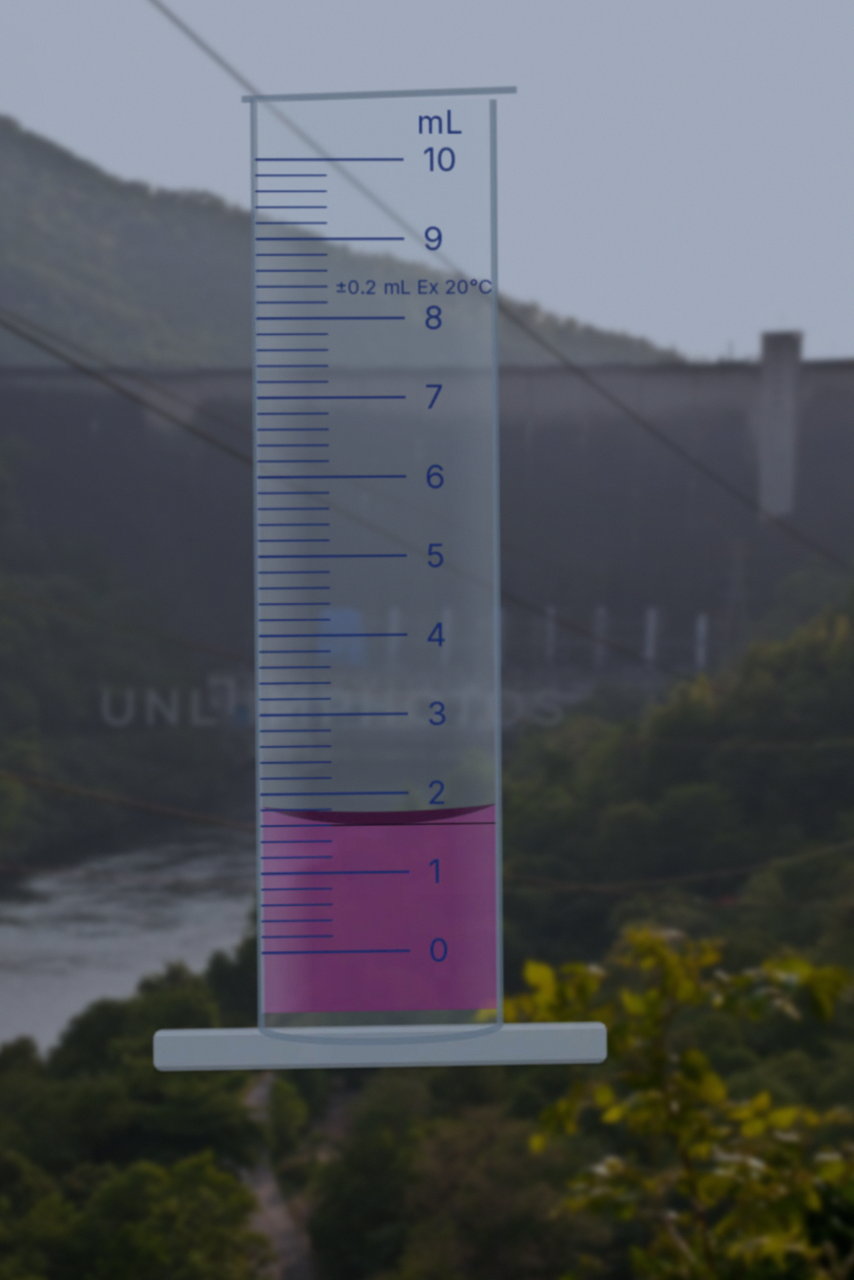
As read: value=1.6 unit=mL
